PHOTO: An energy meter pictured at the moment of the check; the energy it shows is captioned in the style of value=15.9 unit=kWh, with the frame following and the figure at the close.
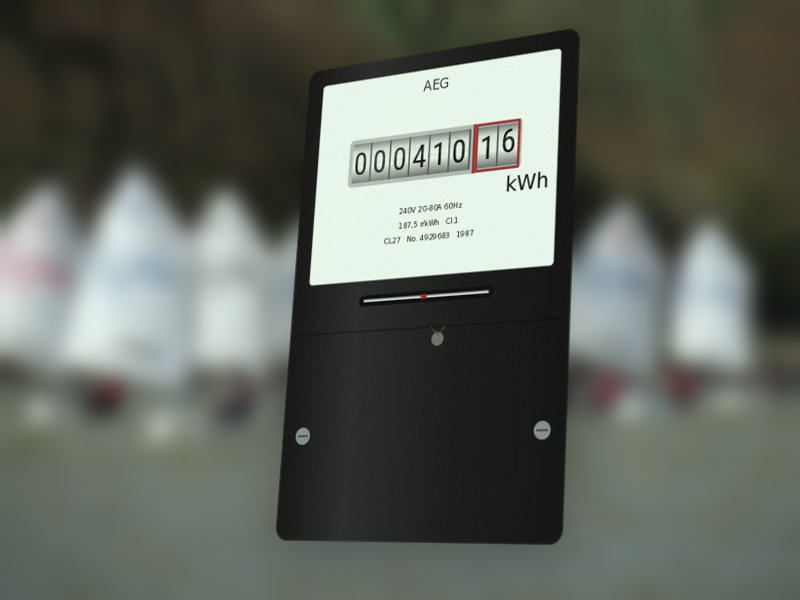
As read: value=410.16 unit=kWh
